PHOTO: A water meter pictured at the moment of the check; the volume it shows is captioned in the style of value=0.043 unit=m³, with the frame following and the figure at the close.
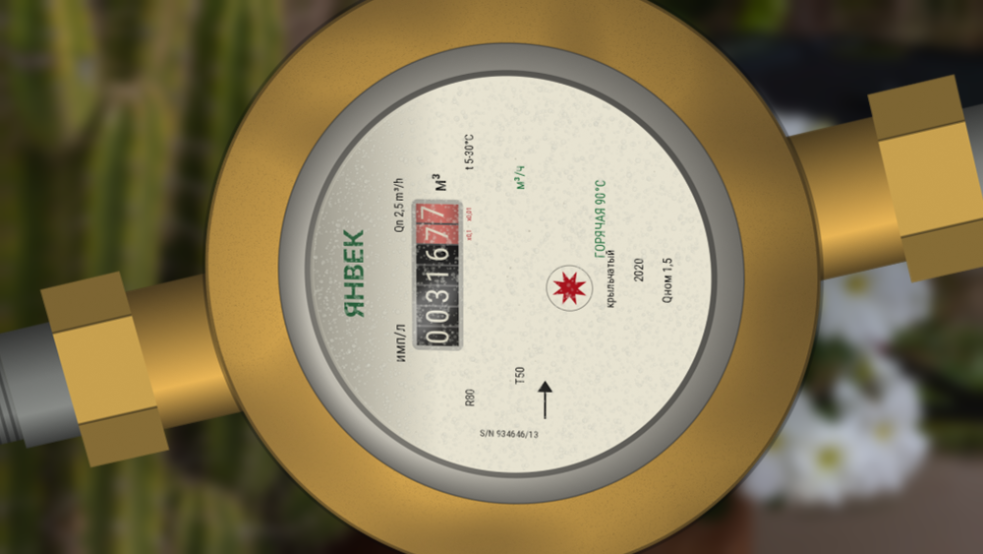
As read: value=316.77 unit=m³
